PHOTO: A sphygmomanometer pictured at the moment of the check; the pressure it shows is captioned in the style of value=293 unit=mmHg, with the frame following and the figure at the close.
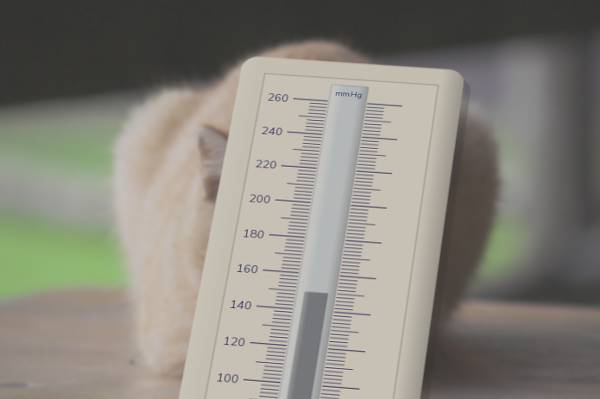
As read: value=150 unit=mmHg
